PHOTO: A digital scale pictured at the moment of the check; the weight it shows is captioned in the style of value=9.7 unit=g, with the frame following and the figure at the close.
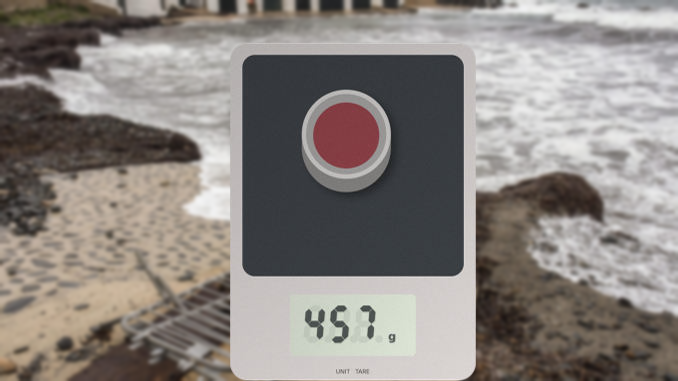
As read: value=457 unit=g
